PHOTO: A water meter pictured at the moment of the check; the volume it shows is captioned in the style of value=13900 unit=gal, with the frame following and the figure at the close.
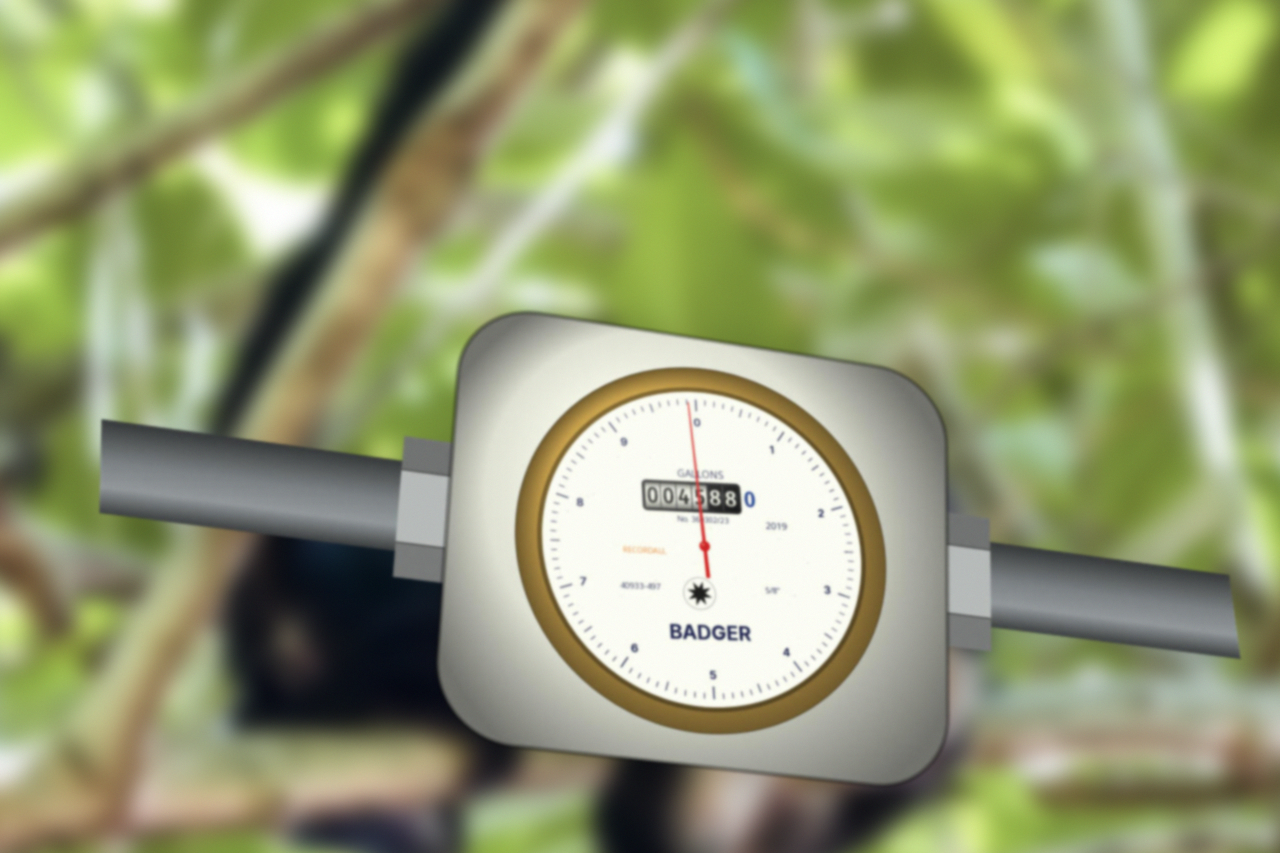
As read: value=45879.9 unit=gal
